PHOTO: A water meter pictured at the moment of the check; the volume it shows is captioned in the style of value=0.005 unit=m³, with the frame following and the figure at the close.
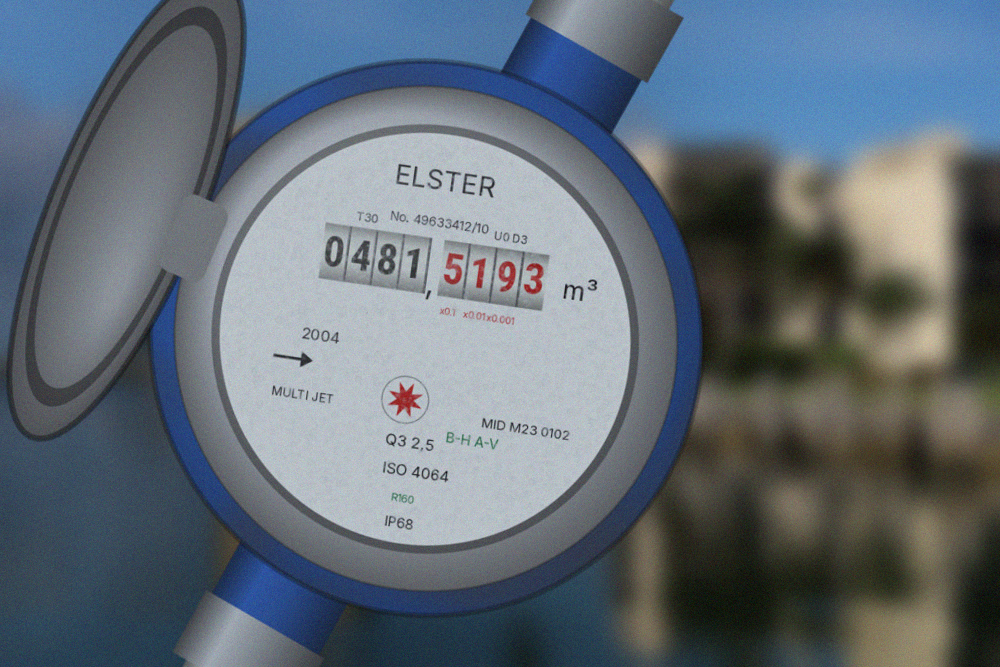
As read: value=481.5193 unit=m³
